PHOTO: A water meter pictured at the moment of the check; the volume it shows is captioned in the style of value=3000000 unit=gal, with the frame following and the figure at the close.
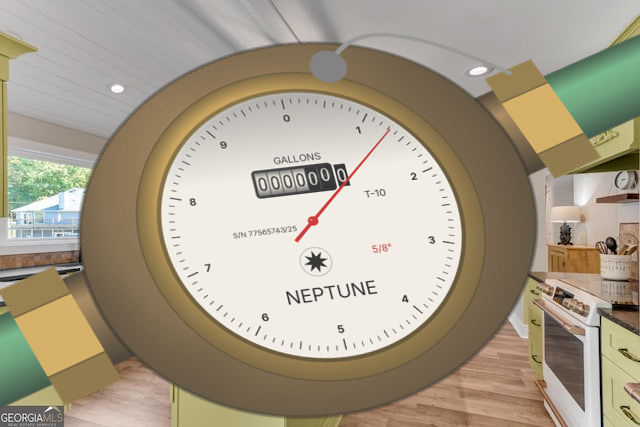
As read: value=1.3 unit=gal
